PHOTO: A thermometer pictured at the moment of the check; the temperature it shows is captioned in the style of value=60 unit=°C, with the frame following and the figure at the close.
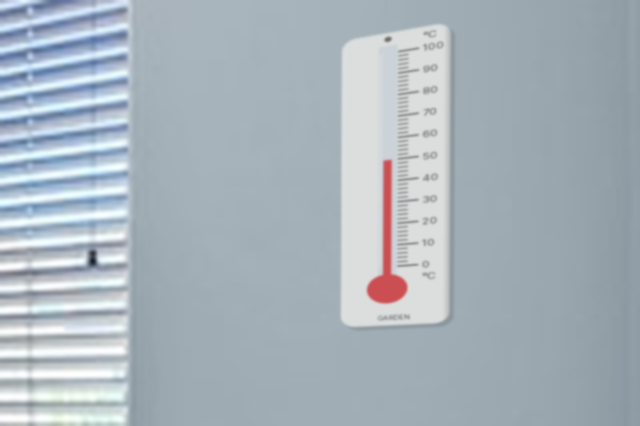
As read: value=50 unit=°C
